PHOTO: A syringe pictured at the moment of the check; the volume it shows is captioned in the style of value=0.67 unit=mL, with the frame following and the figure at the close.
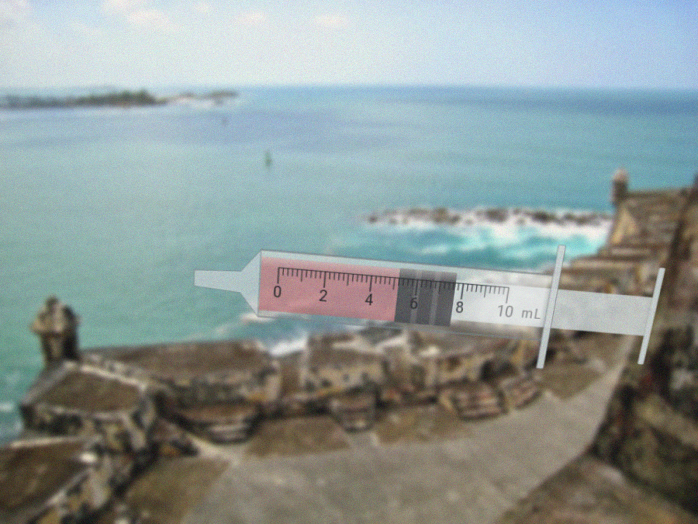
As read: value=5.2 unit=mL
